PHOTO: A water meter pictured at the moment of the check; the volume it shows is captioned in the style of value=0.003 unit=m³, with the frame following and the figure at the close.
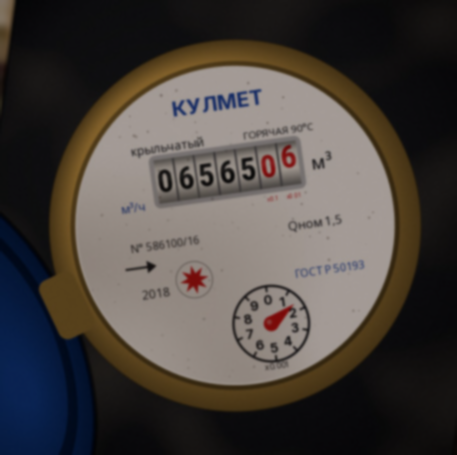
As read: value=6565.061 unit=m³
